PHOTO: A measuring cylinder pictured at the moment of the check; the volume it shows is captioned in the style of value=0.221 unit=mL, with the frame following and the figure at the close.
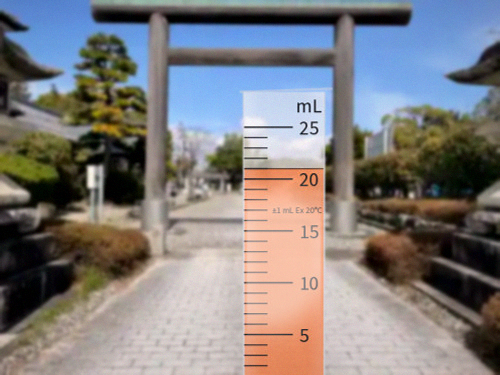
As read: value=21 unit=mL
